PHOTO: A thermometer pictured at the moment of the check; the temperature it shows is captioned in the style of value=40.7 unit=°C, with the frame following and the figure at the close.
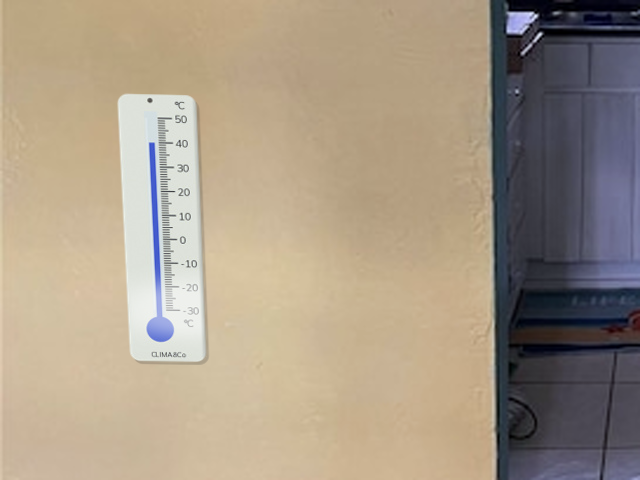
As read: value=40 unit=°C
